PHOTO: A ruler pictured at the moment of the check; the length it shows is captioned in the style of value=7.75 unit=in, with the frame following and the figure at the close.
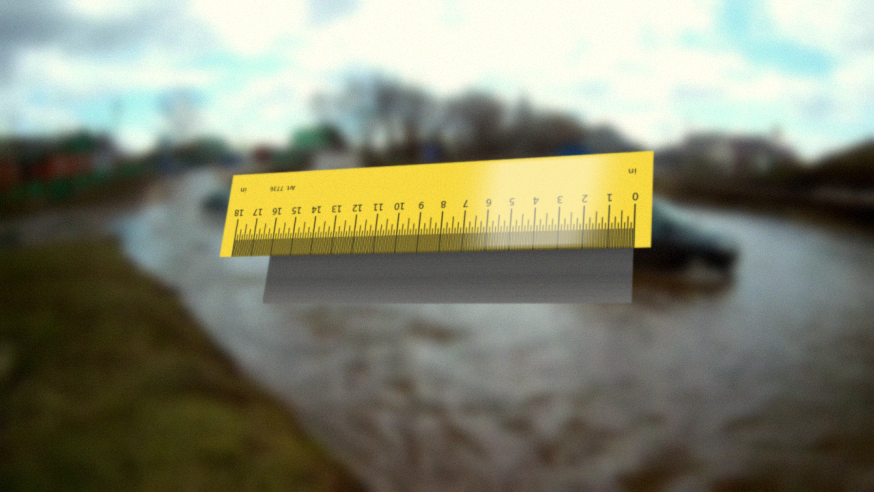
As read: value=16 unit=in
